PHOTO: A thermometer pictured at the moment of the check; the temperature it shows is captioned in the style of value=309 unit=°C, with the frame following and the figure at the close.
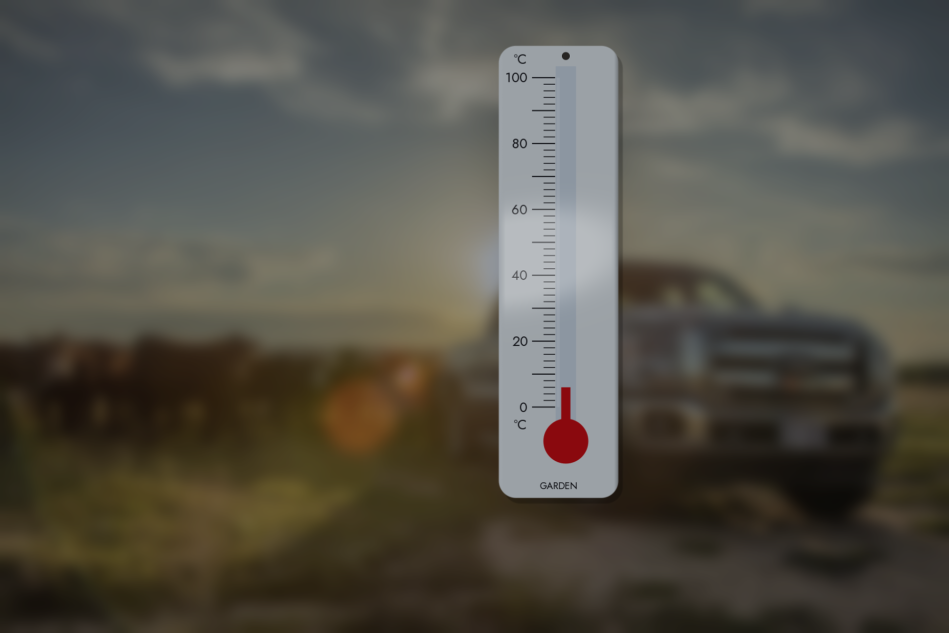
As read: value=6 unit=°C
